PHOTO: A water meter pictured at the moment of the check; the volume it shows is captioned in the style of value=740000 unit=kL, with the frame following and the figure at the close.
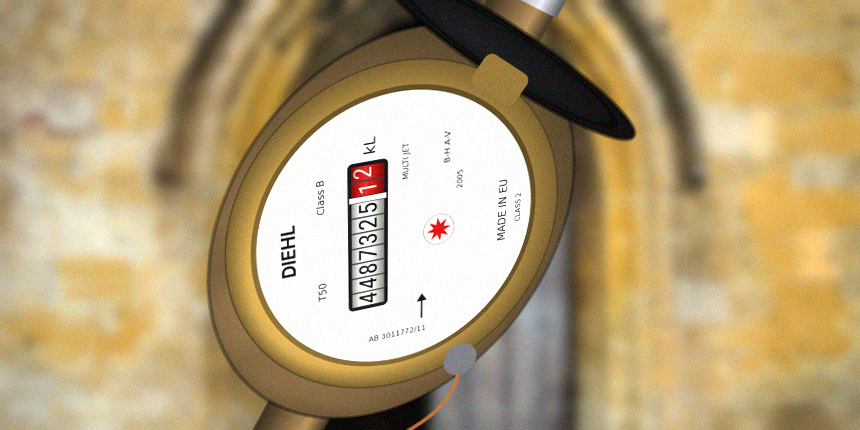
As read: value=4487325.12 unit=kL
